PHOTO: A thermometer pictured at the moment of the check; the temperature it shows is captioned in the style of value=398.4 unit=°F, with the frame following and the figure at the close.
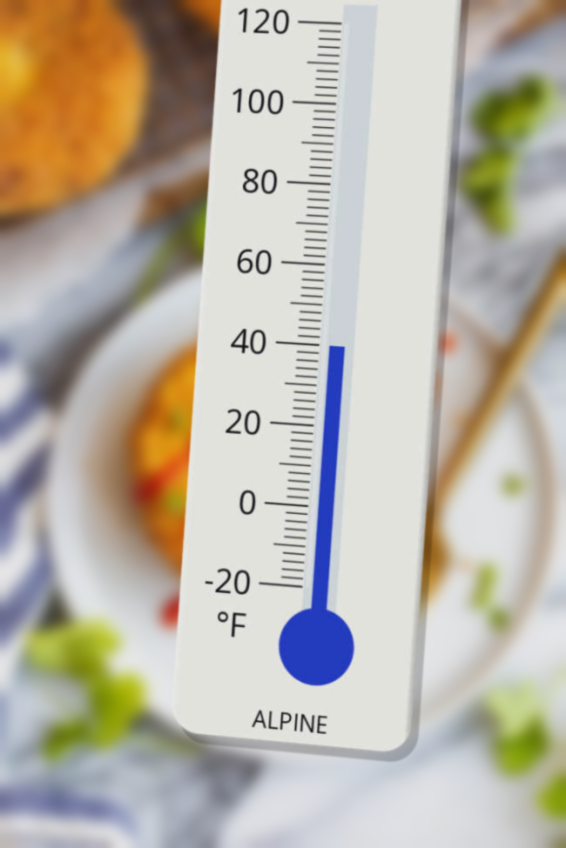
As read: value=40 unit=°F
